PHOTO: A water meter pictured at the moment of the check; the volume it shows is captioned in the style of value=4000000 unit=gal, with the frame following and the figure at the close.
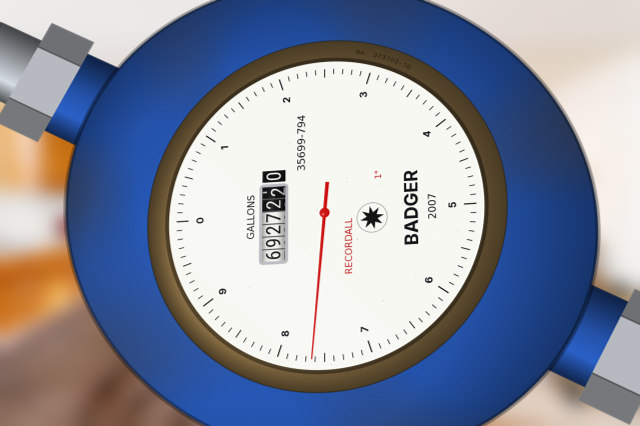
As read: value=6927217.6 unit=gal
